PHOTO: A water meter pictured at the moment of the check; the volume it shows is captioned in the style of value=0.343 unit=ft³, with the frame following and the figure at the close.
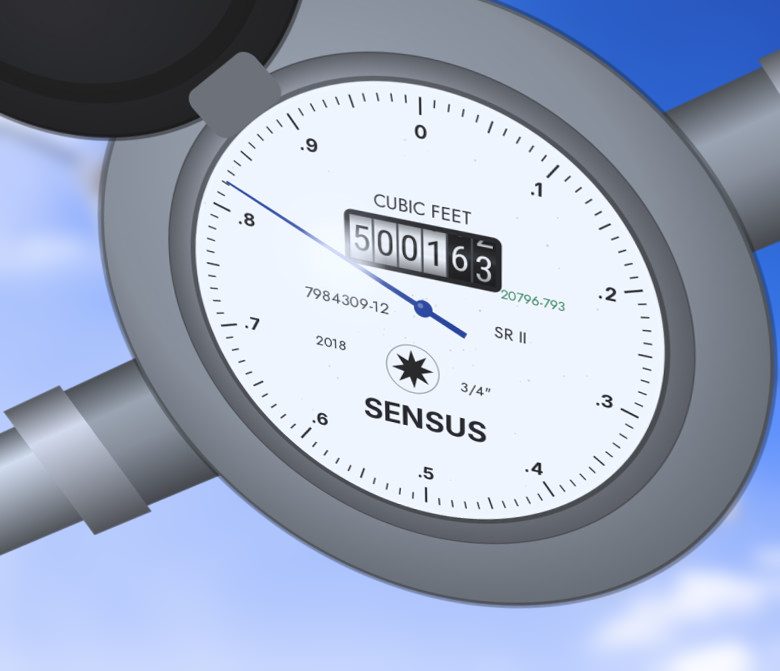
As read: value=500162.82 unit=ft³
